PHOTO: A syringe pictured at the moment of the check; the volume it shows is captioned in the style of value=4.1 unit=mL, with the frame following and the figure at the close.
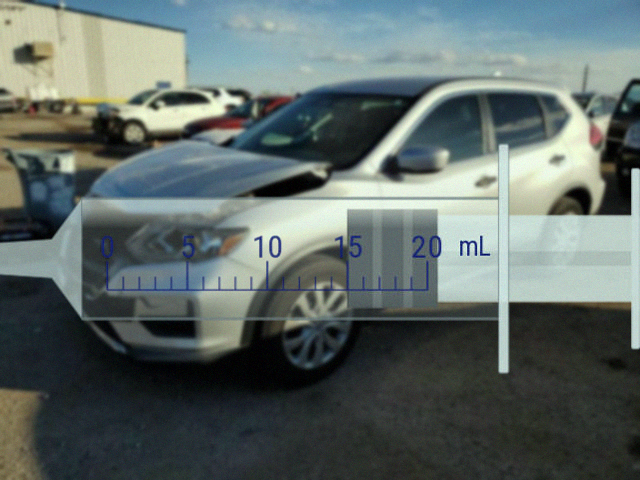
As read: value=15 unit=mL
